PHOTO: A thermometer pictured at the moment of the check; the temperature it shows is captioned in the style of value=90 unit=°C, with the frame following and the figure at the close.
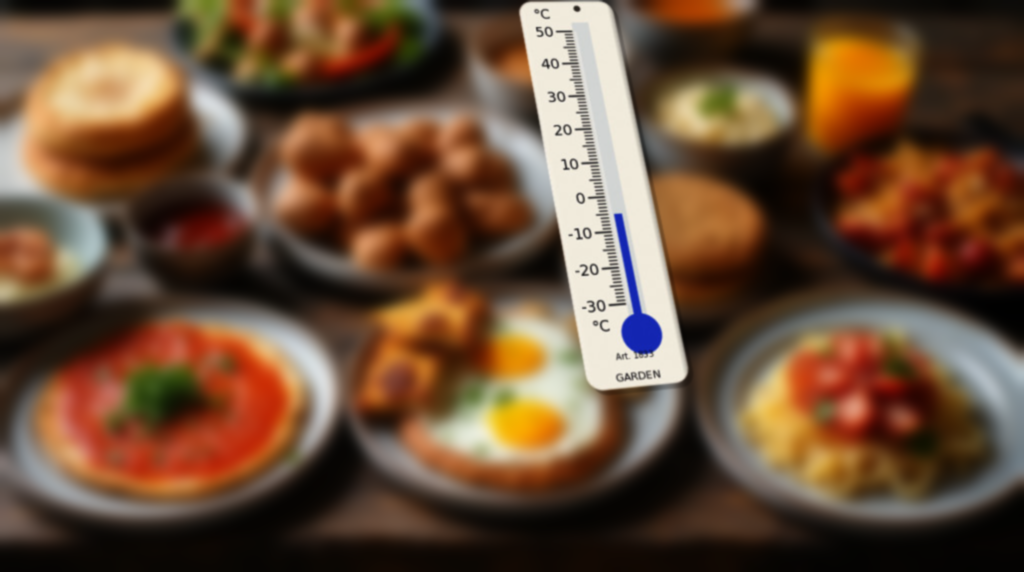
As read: value=-5 unit=°C
